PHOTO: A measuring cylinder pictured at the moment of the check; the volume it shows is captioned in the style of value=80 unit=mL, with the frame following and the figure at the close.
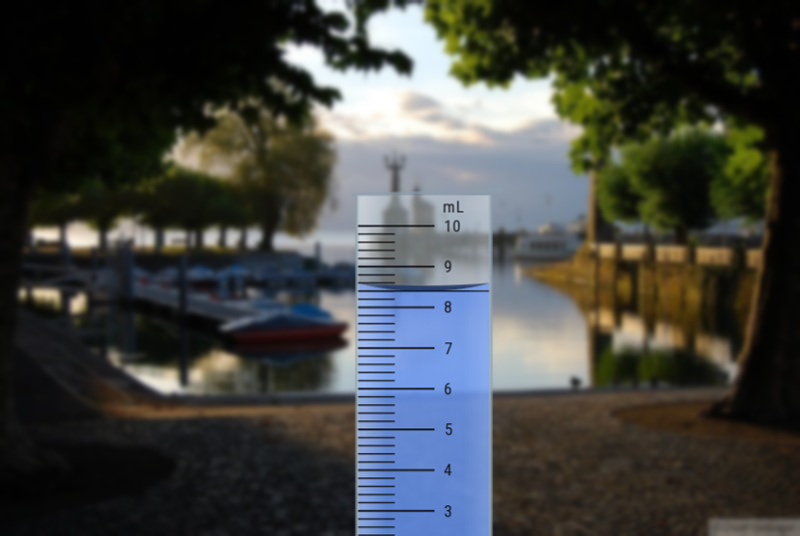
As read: value=8.4 unit=mL
